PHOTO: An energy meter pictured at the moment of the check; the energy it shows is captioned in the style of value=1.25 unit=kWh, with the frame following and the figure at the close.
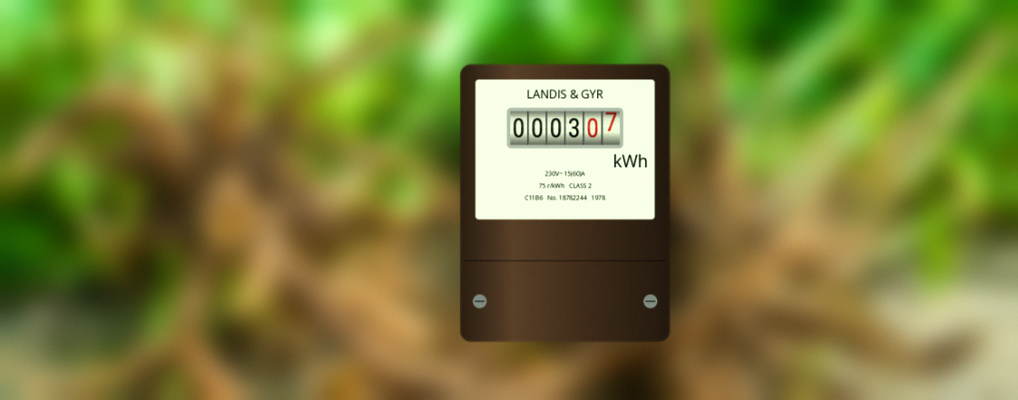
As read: value=3.07 unit=kWh
